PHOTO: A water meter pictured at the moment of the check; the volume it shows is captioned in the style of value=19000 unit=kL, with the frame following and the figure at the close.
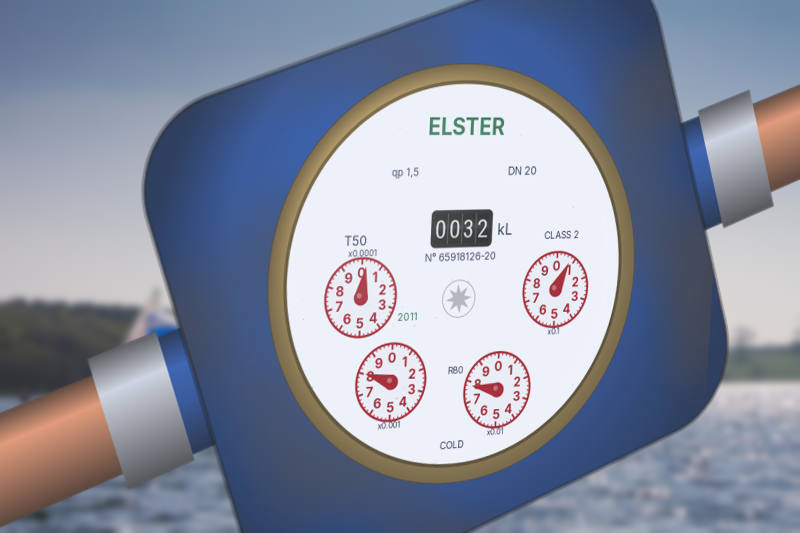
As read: value=32.0780 unit=kL
